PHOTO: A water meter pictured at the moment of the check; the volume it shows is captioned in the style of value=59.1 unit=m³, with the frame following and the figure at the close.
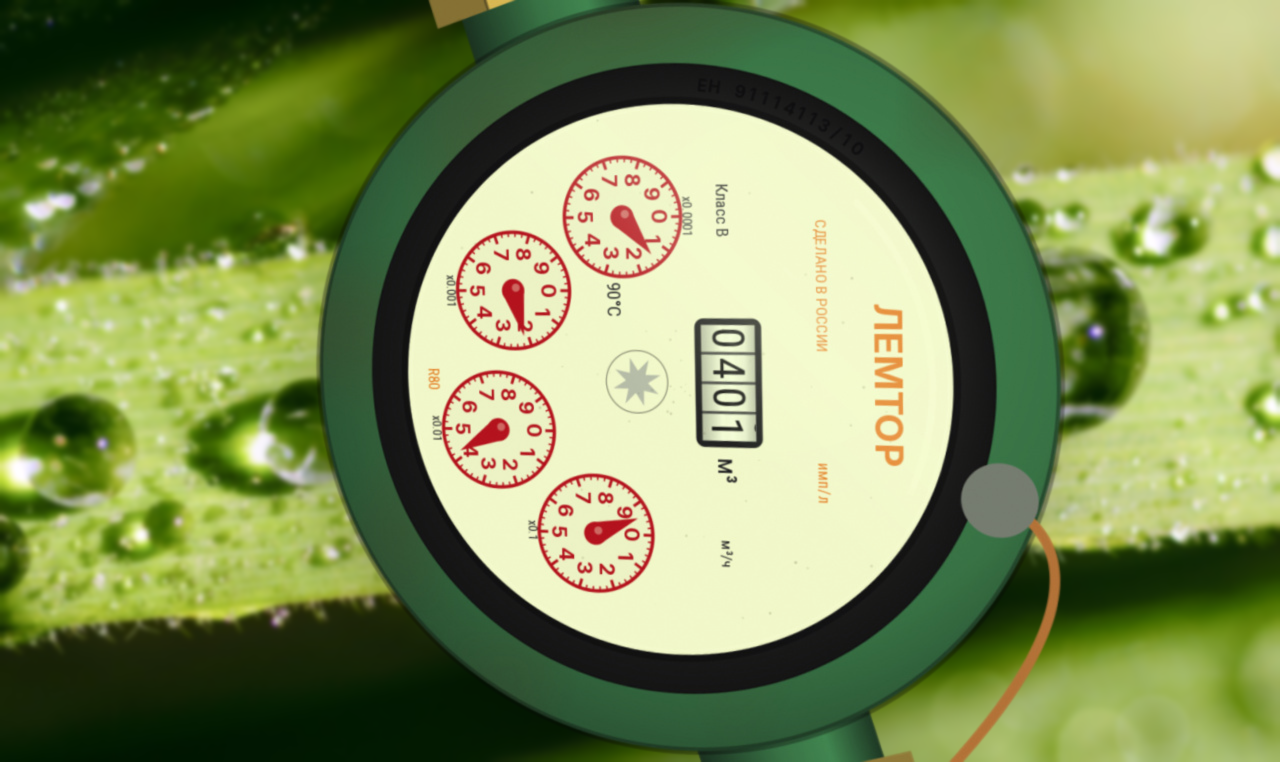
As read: value=400.9421 unit=m³
